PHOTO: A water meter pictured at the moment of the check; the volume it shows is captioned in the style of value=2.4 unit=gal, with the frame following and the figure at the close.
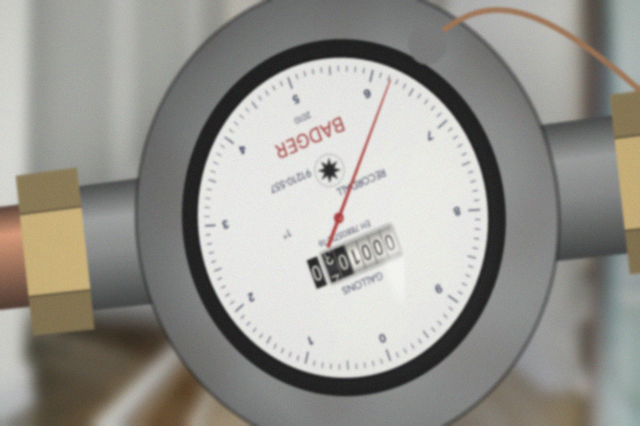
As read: value=1026.2 unit=gal
